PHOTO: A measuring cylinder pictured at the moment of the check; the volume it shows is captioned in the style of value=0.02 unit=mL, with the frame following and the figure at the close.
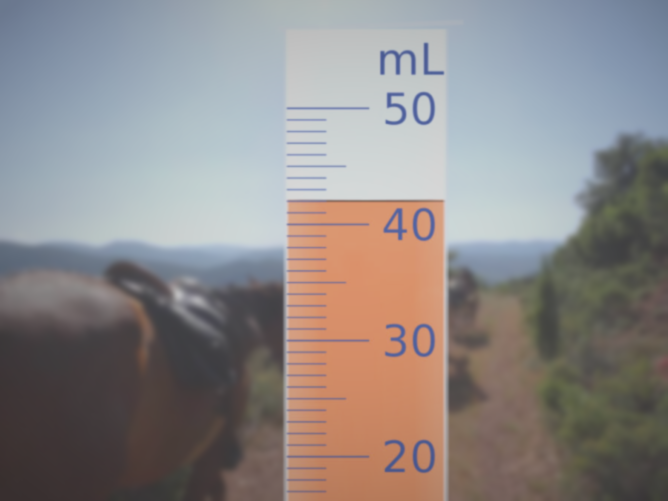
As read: value=42 unit=mL
